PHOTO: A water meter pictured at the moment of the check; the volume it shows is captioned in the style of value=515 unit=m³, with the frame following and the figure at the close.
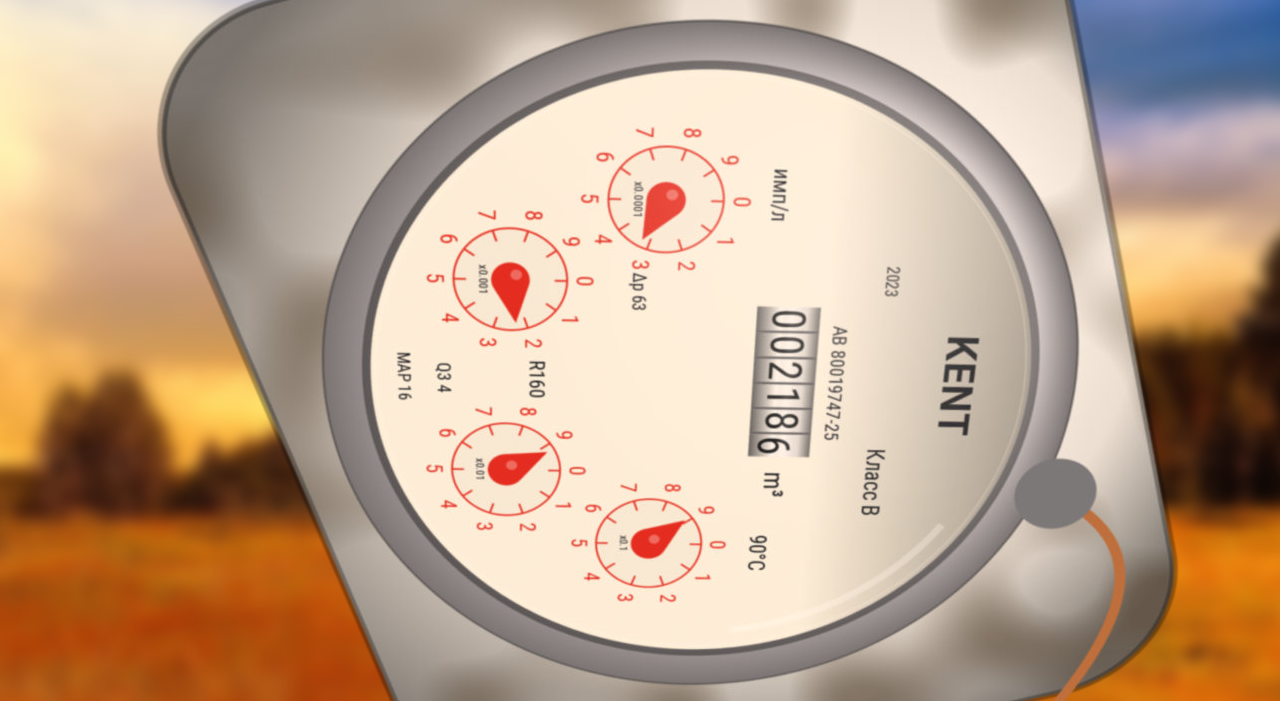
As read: value=2185.8923 unit=m³
